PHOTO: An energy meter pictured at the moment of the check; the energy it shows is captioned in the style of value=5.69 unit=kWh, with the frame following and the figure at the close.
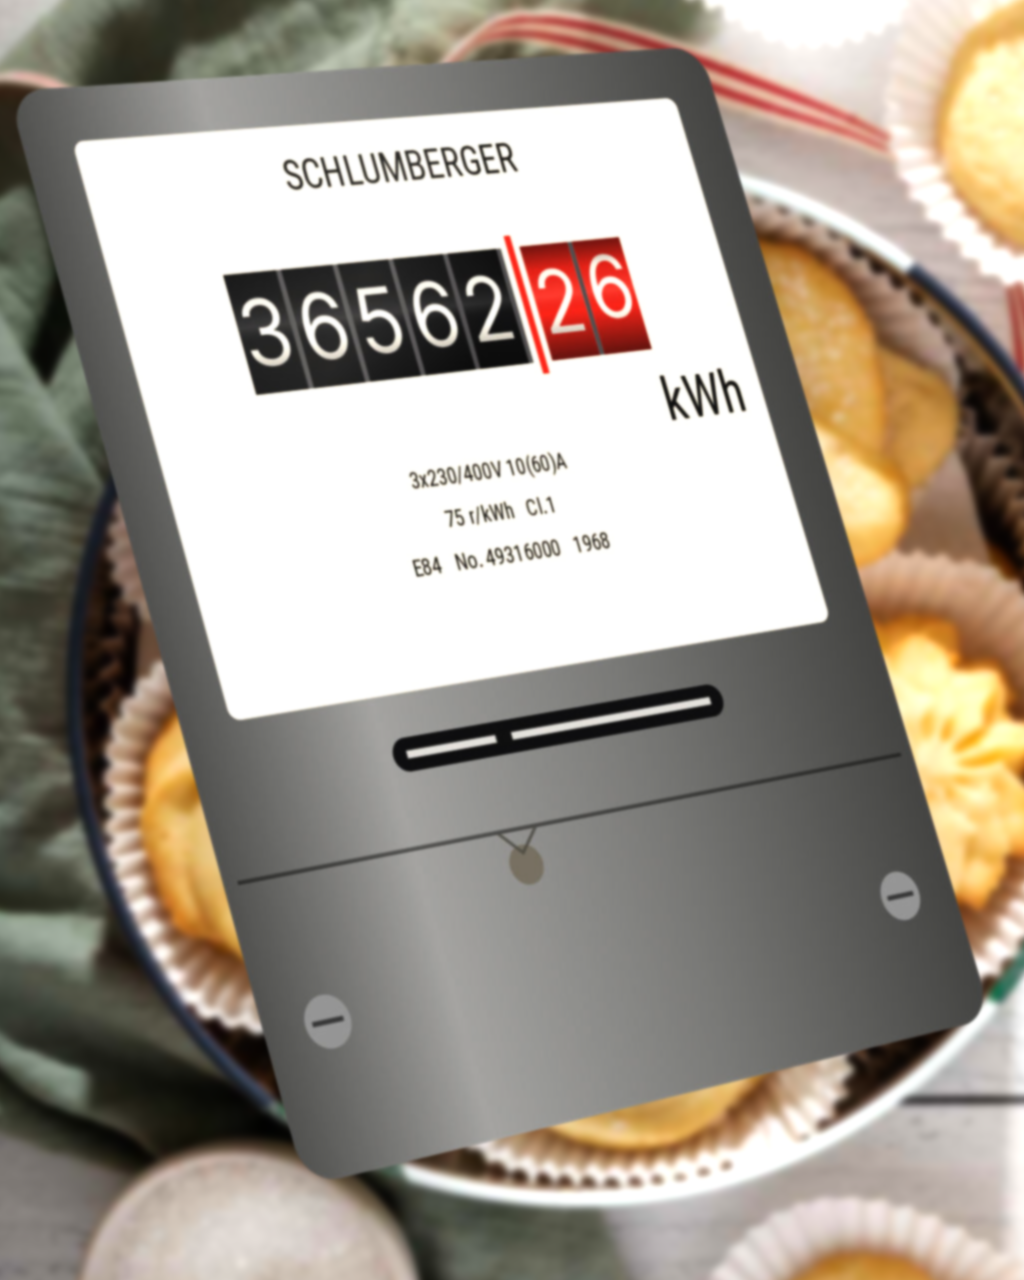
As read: value=36562.26 unit=kWh
